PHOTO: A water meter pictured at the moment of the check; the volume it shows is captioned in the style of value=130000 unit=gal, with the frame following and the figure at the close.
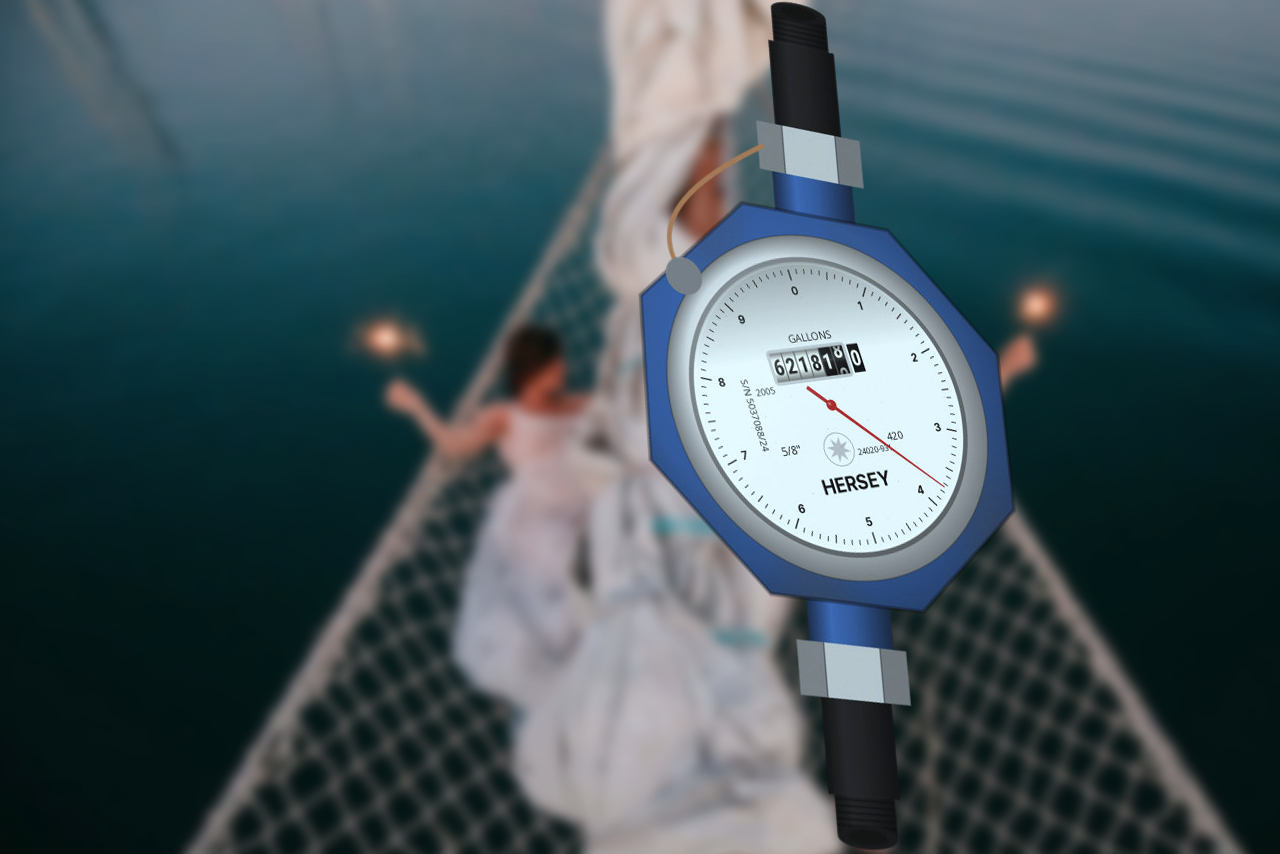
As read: value=6218183.7 unit=gal
